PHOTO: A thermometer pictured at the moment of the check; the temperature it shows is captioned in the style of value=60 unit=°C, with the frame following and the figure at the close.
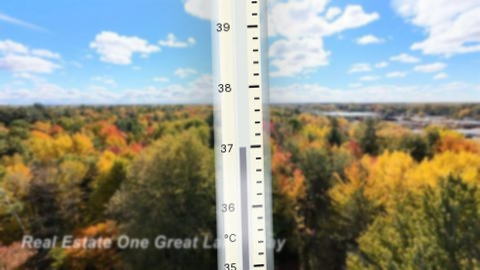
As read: value=37 unit=°C
